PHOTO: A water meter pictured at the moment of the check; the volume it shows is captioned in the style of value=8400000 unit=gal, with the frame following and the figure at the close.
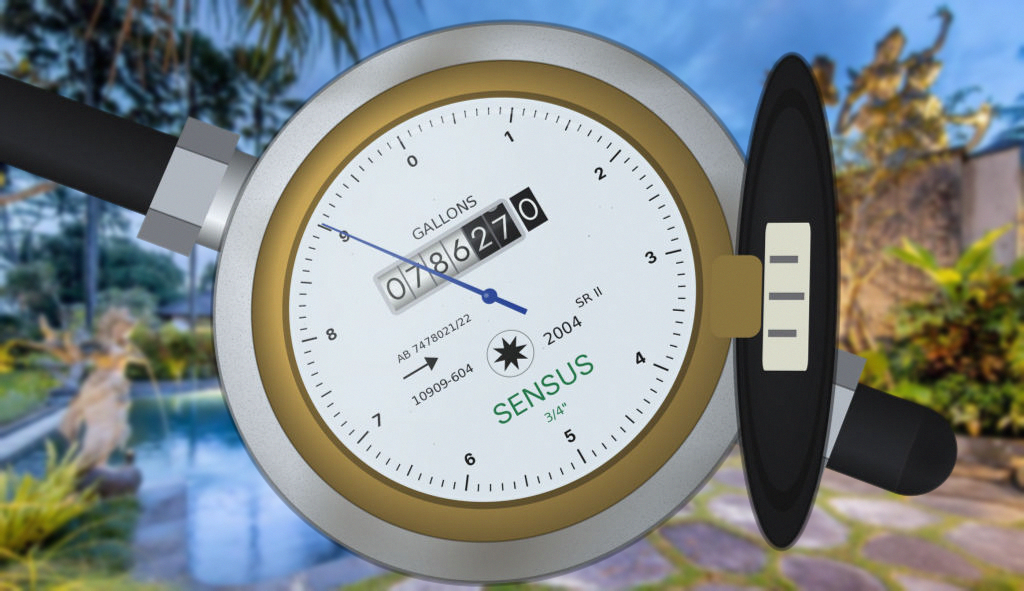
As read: value=786269.0 unit=gal
